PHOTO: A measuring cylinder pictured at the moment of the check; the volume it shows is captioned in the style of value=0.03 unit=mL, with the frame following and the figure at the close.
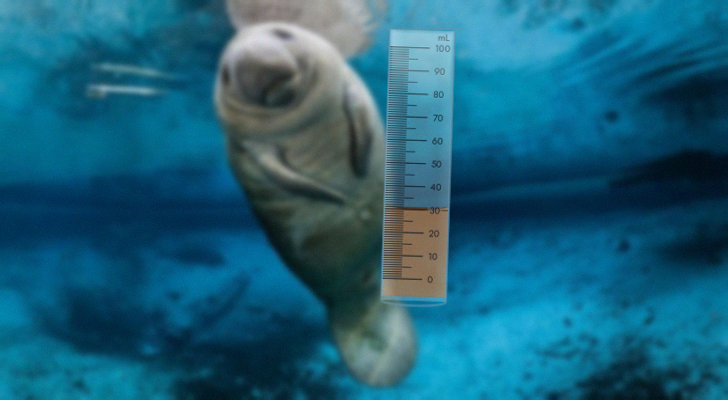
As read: value=30 unit=mL
